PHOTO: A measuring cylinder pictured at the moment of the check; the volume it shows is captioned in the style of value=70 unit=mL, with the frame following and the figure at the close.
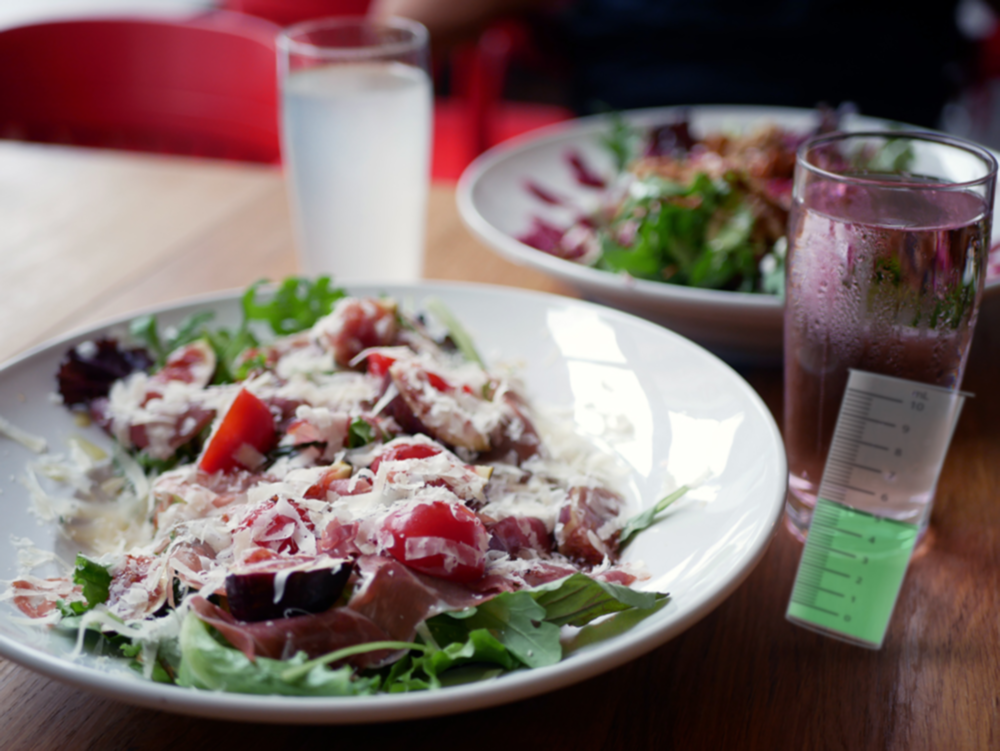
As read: value=5 unit=mL
